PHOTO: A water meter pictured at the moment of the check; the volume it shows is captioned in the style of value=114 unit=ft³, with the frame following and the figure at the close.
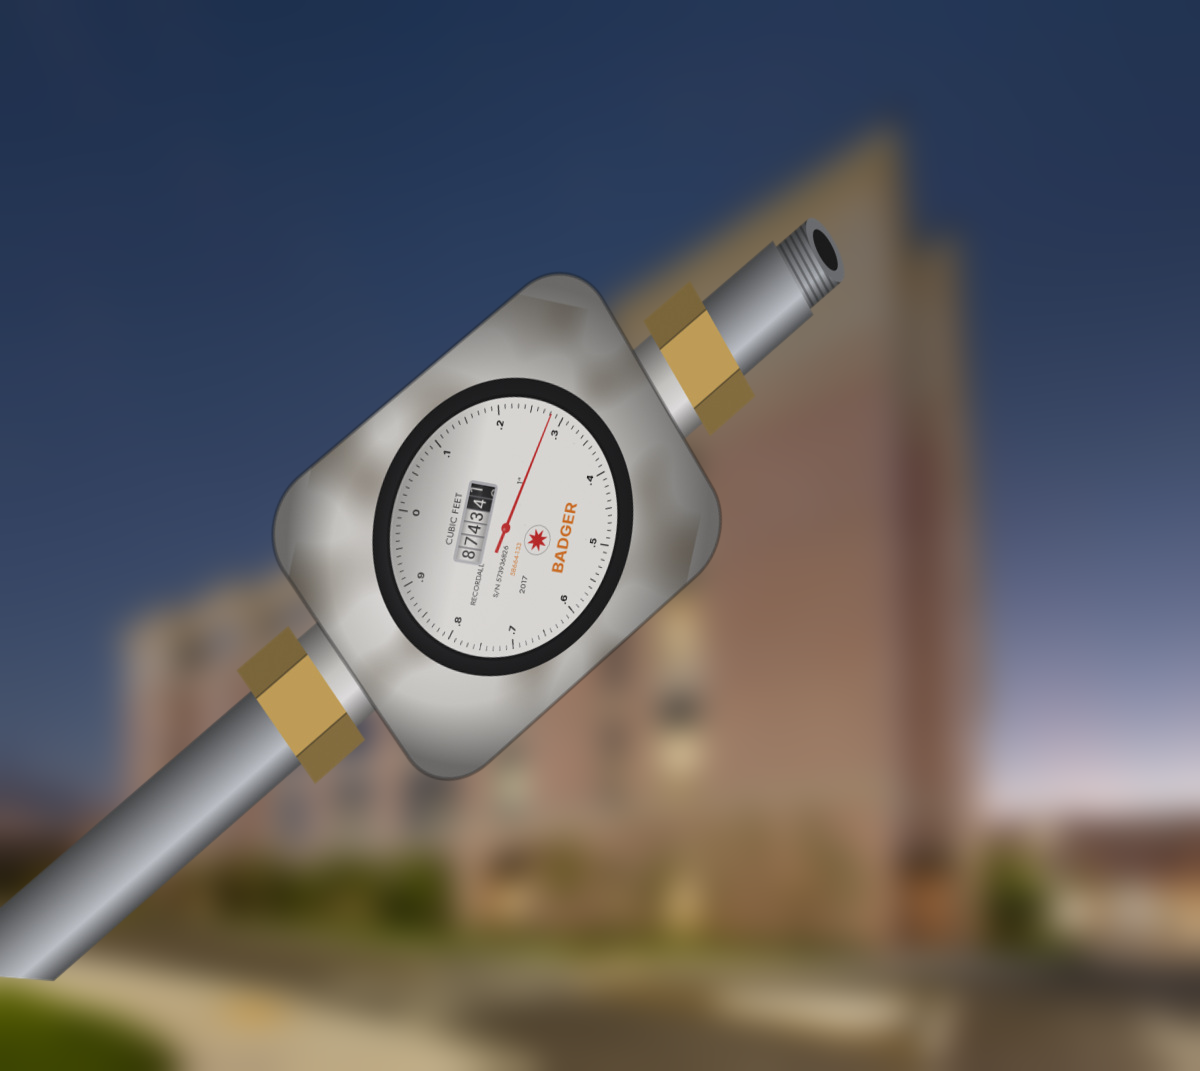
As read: value=874341.28 unit=ft³
